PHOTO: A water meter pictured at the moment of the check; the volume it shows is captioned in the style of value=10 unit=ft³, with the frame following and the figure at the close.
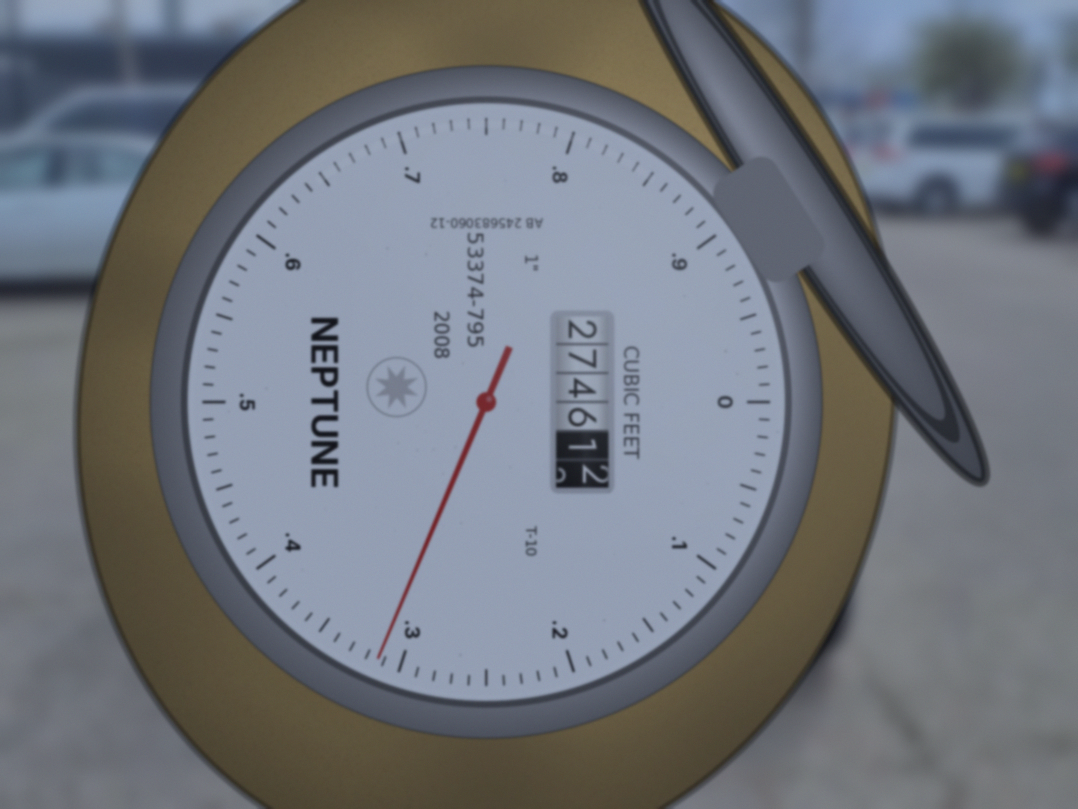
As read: value=274612.31 unit=ft³
